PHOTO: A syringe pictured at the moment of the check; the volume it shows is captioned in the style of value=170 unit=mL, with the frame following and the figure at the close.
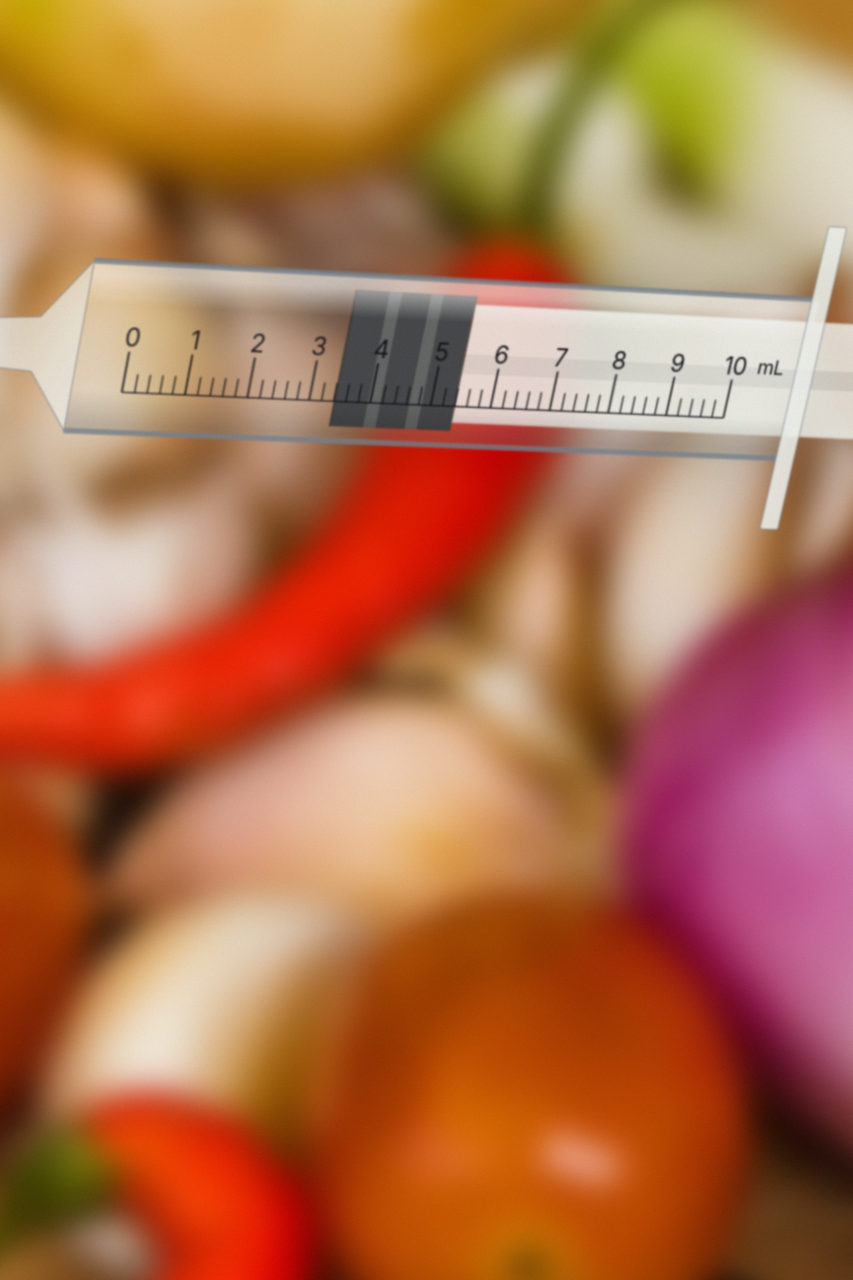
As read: value=3.4 unit=mL
